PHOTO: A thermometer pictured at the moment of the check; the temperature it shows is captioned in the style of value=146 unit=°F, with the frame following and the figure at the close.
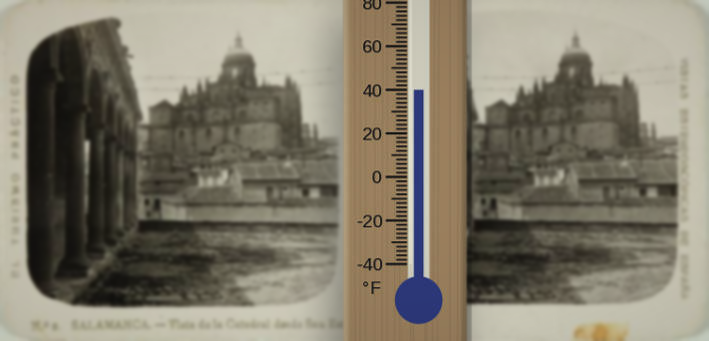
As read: value=40 unit=°F
